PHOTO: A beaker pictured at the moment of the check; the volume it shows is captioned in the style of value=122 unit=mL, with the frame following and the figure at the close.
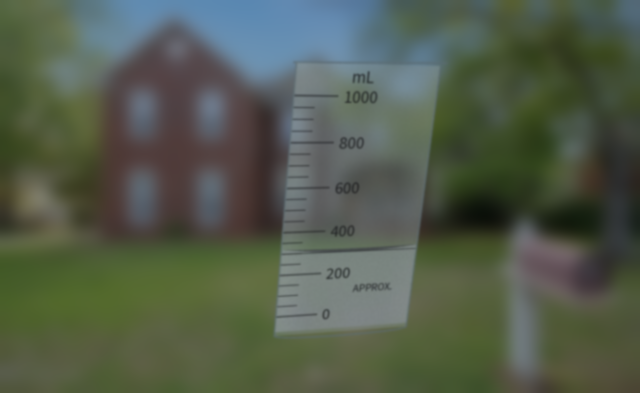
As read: value=300 unit=mL
